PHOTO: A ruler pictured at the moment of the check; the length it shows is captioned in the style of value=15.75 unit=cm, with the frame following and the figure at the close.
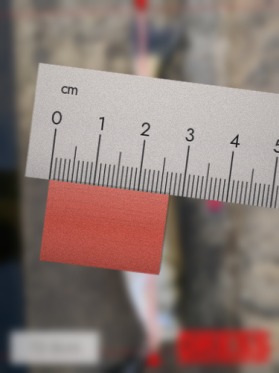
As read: value=2.7 unit=cm
